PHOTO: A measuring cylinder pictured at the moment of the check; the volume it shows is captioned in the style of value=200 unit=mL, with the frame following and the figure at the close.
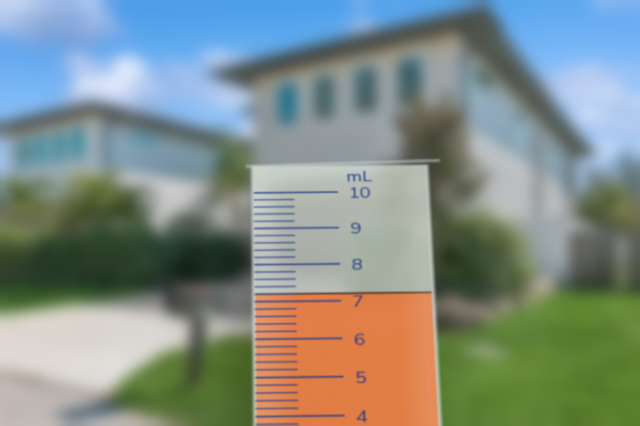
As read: value=7.2 unit=mL
